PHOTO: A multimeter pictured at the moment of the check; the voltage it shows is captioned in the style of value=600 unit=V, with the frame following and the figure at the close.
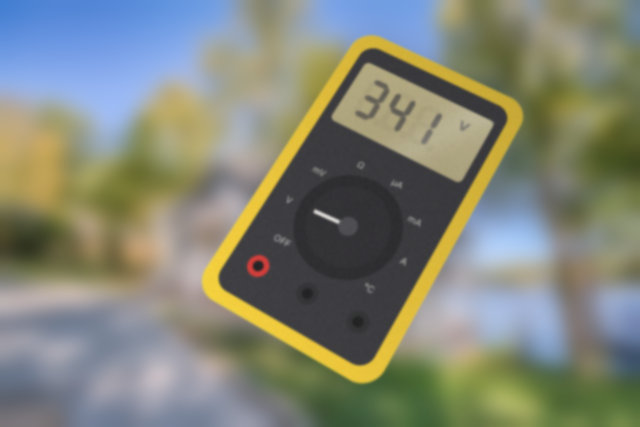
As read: value=341 unit=V
